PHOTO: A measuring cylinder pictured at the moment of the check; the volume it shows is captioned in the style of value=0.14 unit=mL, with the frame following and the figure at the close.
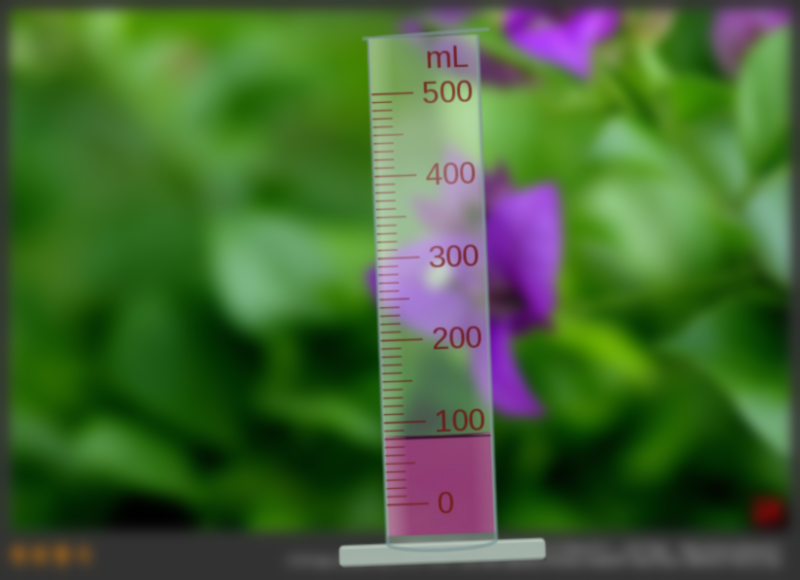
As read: value=80 unit=mL
